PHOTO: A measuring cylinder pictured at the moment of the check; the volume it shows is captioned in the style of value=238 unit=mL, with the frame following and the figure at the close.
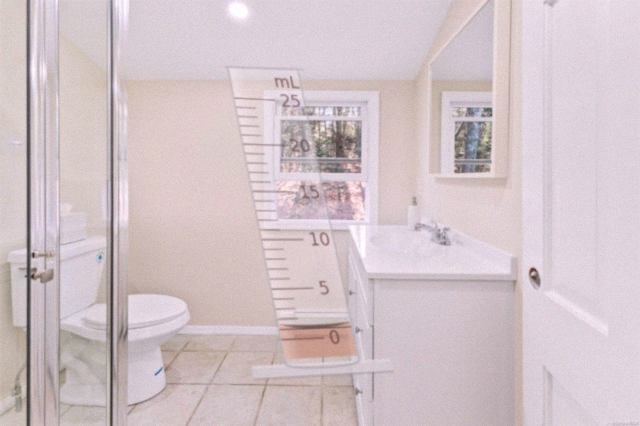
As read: value=1 unit=mL
